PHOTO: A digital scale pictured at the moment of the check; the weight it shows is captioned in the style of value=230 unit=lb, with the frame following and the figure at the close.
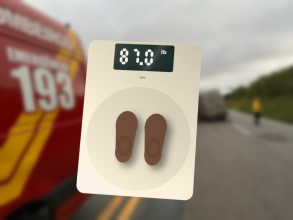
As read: value=87.0 unit=lb
